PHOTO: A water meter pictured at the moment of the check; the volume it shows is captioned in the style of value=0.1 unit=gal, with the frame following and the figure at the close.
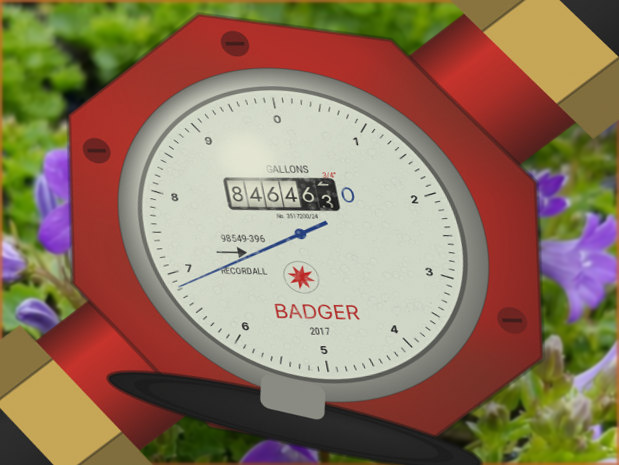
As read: value=8464626.8 unit=gal
